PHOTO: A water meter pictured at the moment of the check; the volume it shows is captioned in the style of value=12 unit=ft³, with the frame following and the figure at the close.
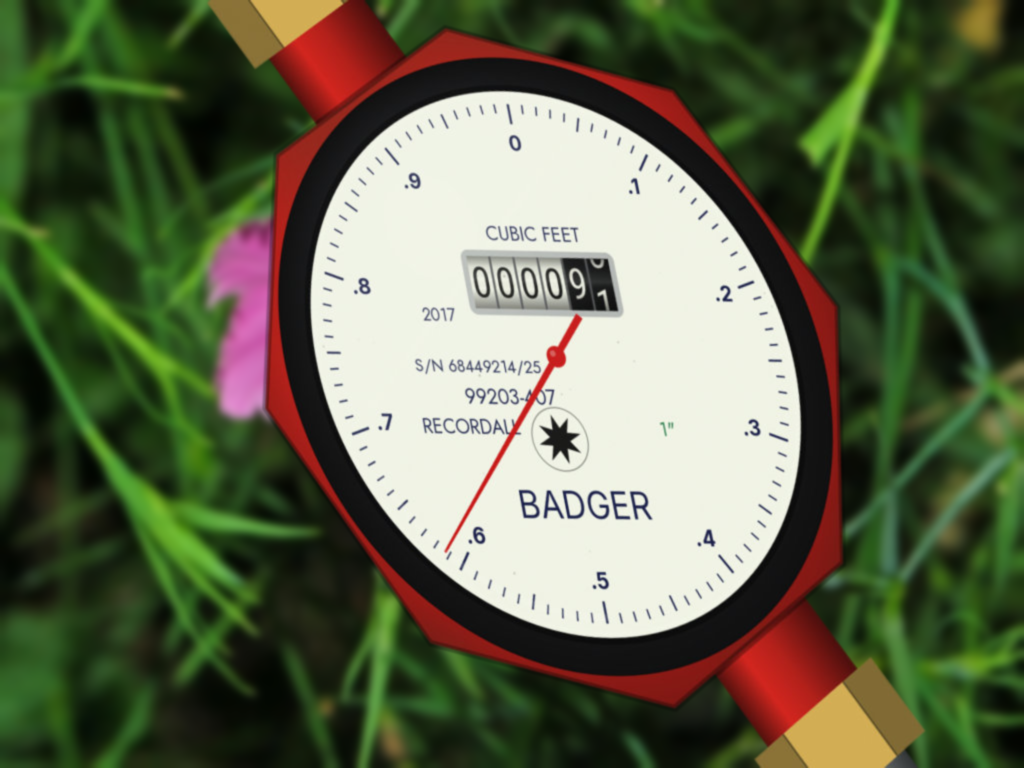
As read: value=90.61 unit=ft³
